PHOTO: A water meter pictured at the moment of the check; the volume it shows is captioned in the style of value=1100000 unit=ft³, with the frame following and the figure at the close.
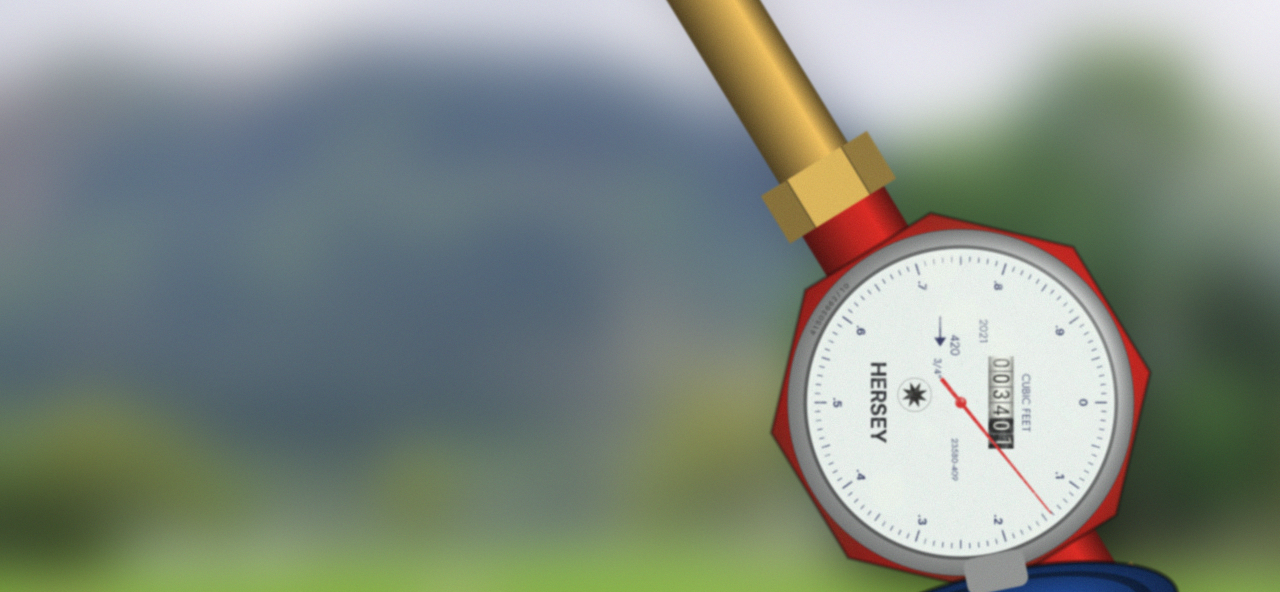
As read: value=3401.14 unit=ft³
